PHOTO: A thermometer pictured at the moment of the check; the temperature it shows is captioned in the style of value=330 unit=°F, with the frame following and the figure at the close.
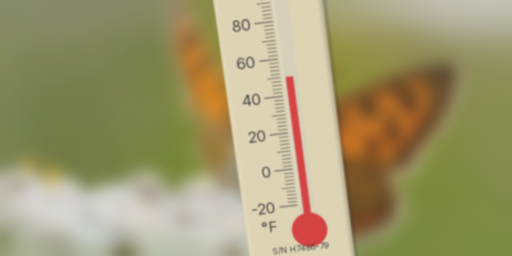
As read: value=50 unit=°F
